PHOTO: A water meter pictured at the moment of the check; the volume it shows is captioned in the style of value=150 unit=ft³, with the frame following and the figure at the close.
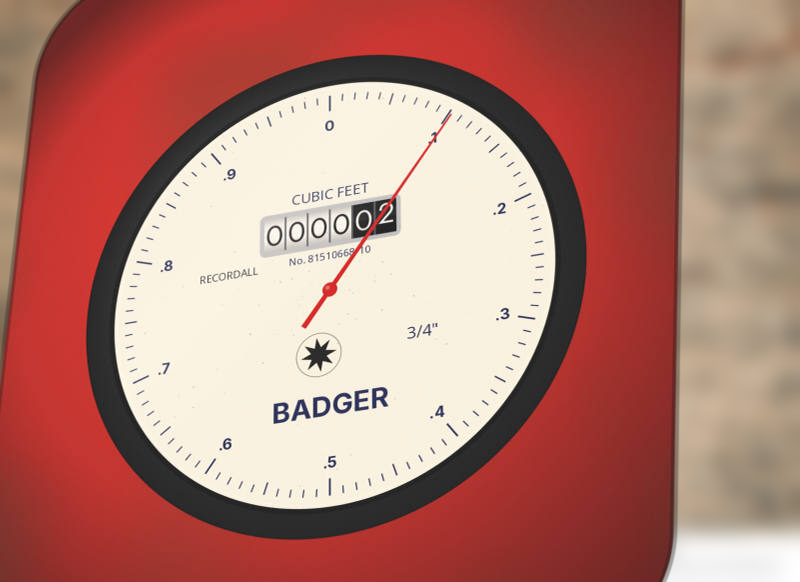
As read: value=2.10 unit=ft³
